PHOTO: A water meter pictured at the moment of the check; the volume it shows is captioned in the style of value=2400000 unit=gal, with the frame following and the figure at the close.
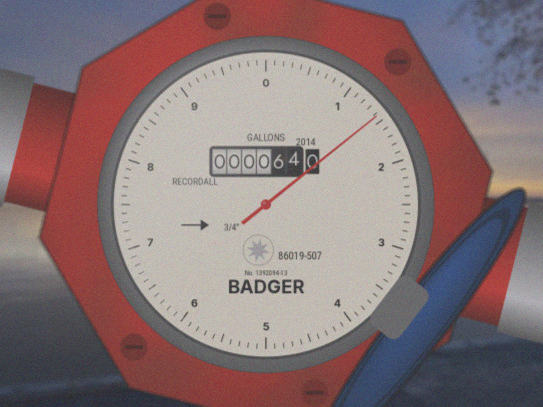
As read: value=641.4 unit=gal
